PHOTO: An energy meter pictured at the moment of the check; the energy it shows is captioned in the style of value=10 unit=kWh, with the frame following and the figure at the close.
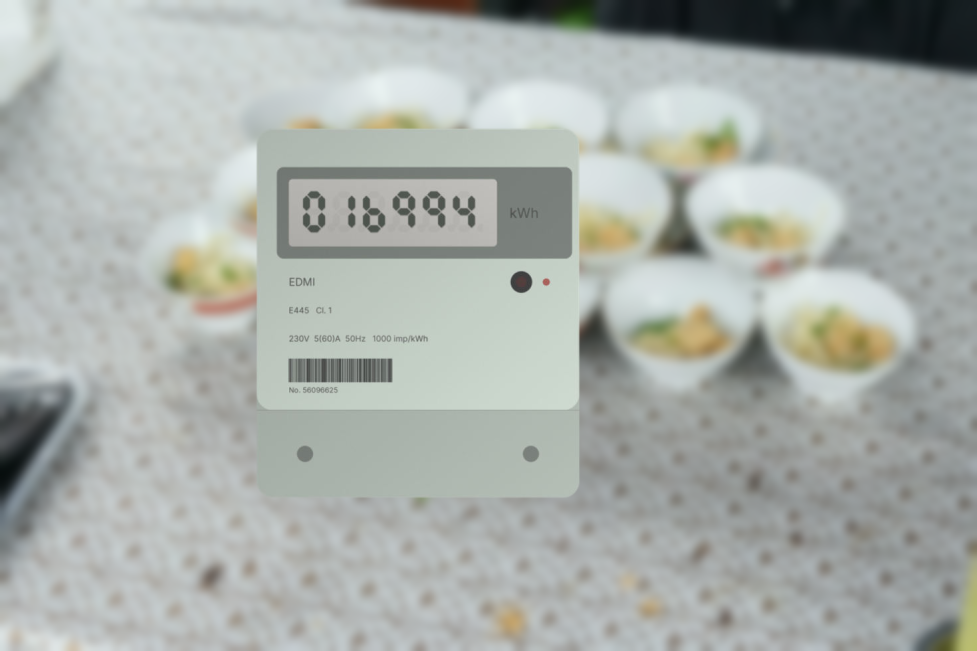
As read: value=16994 unit=kWh
